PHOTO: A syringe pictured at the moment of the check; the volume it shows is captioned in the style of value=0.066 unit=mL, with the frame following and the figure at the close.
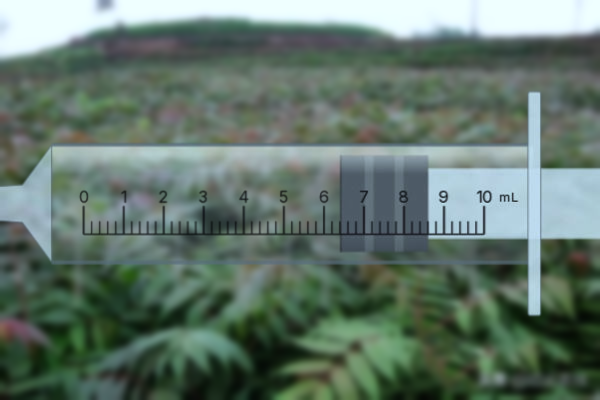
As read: value=6.4 unit=mL
